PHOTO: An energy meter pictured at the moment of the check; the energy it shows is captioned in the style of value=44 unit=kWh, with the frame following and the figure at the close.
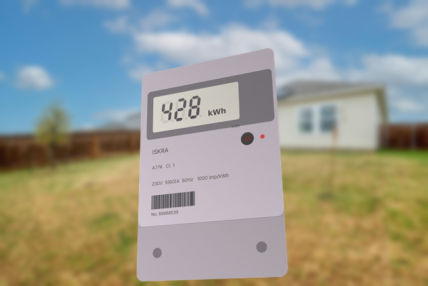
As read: value=428 unit=kWh
